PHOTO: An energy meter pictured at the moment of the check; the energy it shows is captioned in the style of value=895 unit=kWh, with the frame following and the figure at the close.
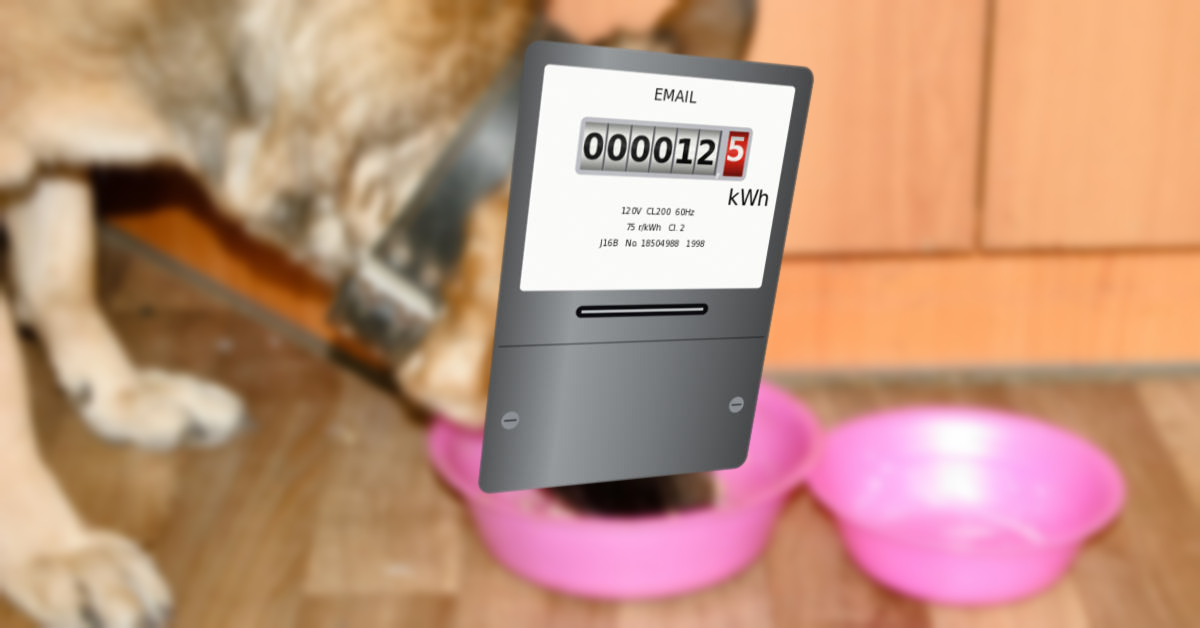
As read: value=12.5 unit=kWh
